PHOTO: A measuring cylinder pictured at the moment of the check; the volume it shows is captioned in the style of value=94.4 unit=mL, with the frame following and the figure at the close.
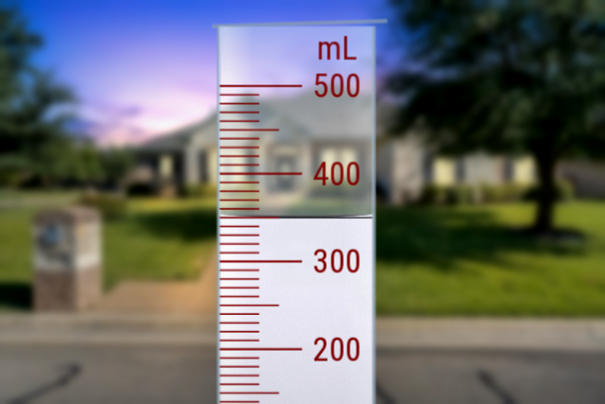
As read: value=350 unit=mL
